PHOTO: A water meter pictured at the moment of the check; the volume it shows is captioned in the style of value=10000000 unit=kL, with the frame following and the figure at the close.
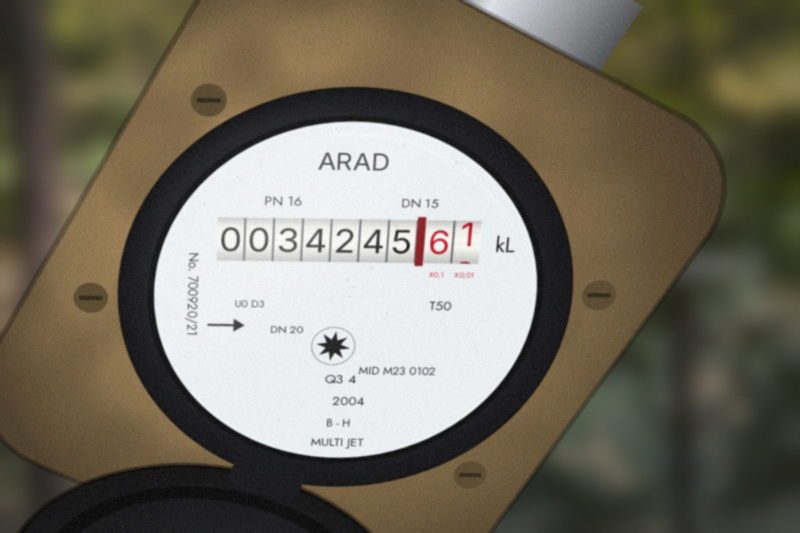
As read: value=34245.61 unit=kL
